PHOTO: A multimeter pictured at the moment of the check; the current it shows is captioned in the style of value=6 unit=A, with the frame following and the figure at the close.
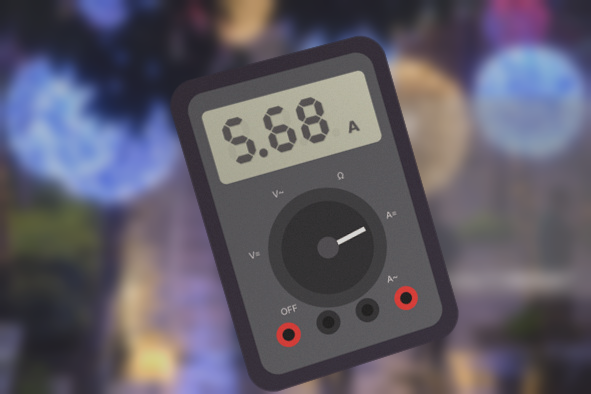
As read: value=5.68 unit=A
